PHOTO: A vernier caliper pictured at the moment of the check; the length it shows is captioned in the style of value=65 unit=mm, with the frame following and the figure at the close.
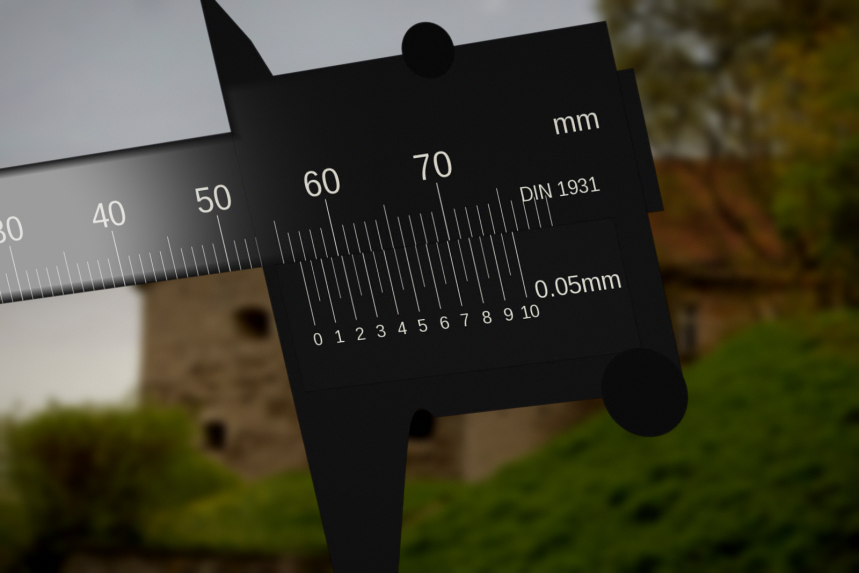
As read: value=56.5 unit=mm
